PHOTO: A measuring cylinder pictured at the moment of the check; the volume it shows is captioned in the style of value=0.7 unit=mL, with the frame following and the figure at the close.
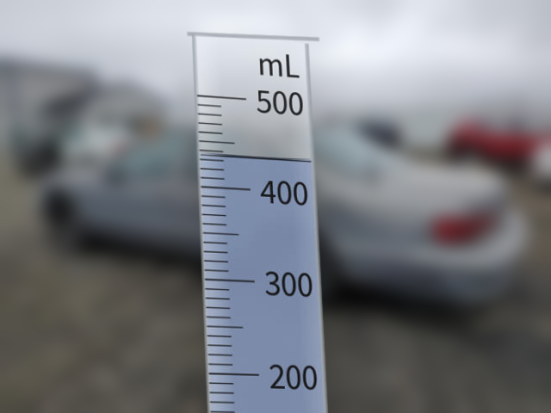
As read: value=435 unit=mL
